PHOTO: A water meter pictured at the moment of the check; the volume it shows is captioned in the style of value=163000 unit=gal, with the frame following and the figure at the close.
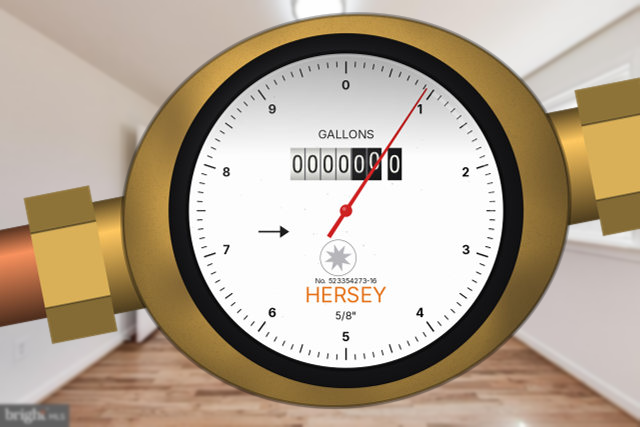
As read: value=0.9 unit=gal
